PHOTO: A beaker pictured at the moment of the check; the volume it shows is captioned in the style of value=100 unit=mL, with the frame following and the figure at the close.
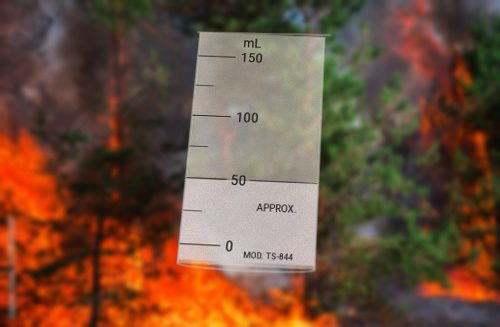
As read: value=50 unit=mL
